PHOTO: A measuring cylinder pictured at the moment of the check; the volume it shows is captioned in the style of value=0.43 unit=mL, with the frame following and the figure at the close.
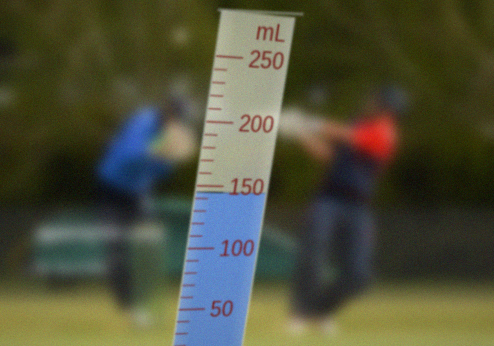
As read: value=145 unit=mL
